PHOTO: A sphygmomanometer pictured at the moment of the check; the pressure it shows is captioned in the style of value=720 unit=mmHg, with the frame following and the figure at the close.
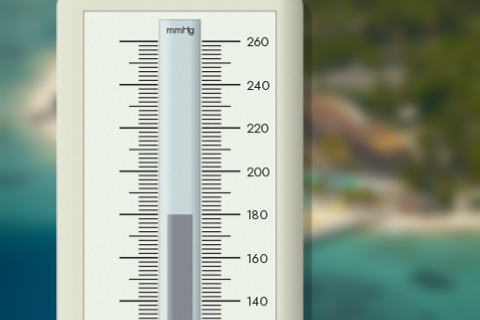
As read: value=180 unit=mmHg
